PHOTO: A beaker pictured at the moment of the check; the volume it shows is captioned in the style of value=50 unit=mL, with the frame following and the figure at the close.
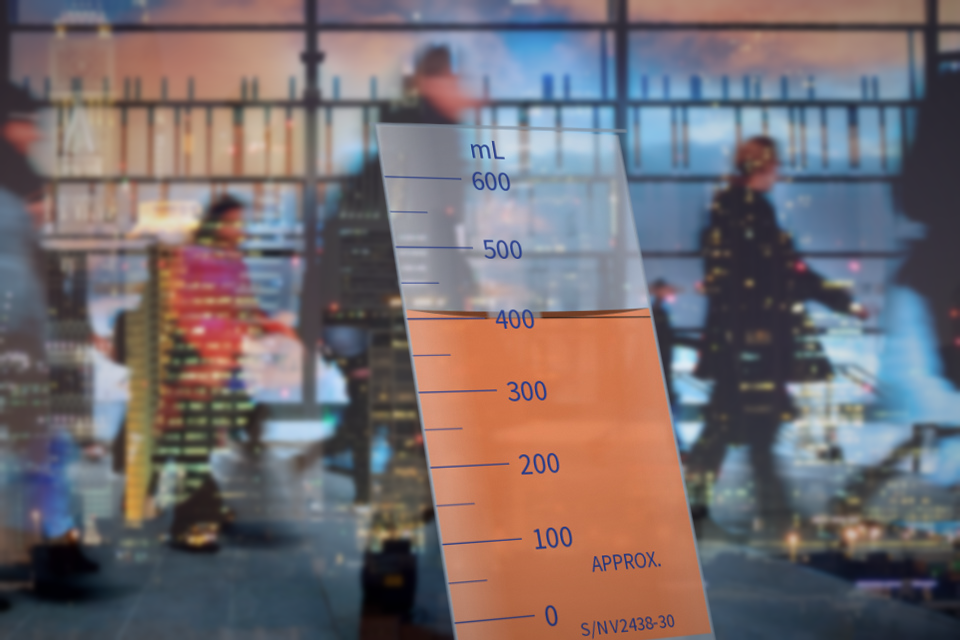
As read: value=400 unit=mL
